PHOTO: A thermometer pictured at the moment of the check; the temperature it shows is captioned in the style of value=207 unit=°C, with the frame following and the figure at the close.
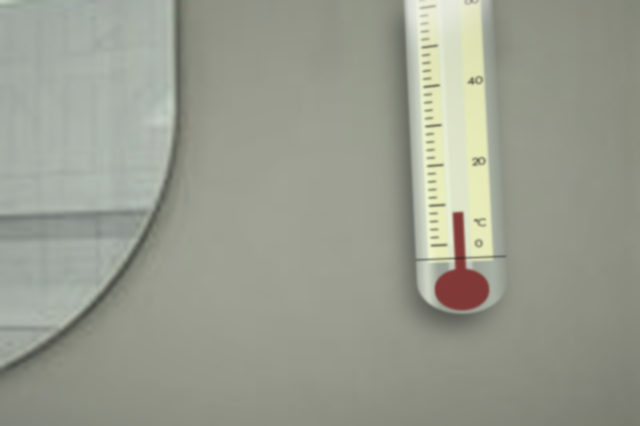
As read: value=8 unit=°C
